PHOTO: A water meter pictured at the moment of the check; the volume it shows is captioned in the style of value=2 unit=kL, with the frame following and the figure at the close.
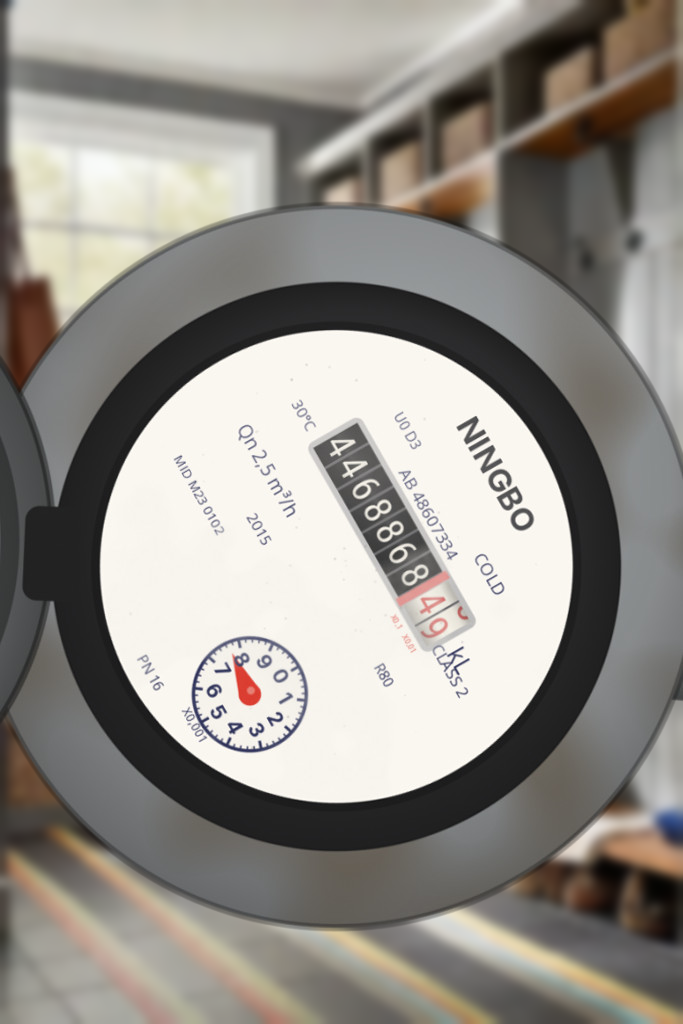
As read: value=4468868.487 unit=kL
